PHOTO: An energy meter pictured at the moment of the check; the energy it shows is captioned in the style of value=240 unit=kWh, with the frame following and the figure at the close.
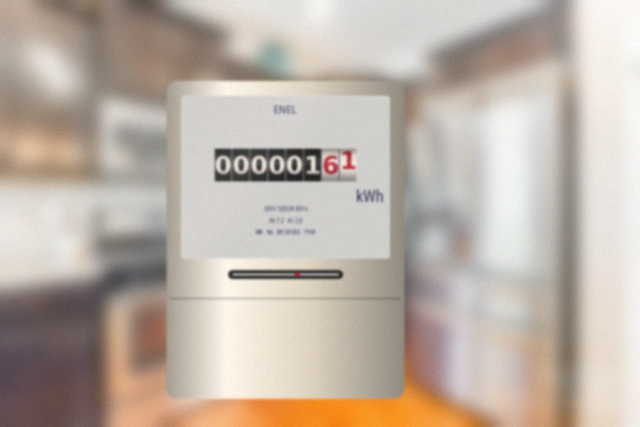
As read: value=1.61 unit=kWh
